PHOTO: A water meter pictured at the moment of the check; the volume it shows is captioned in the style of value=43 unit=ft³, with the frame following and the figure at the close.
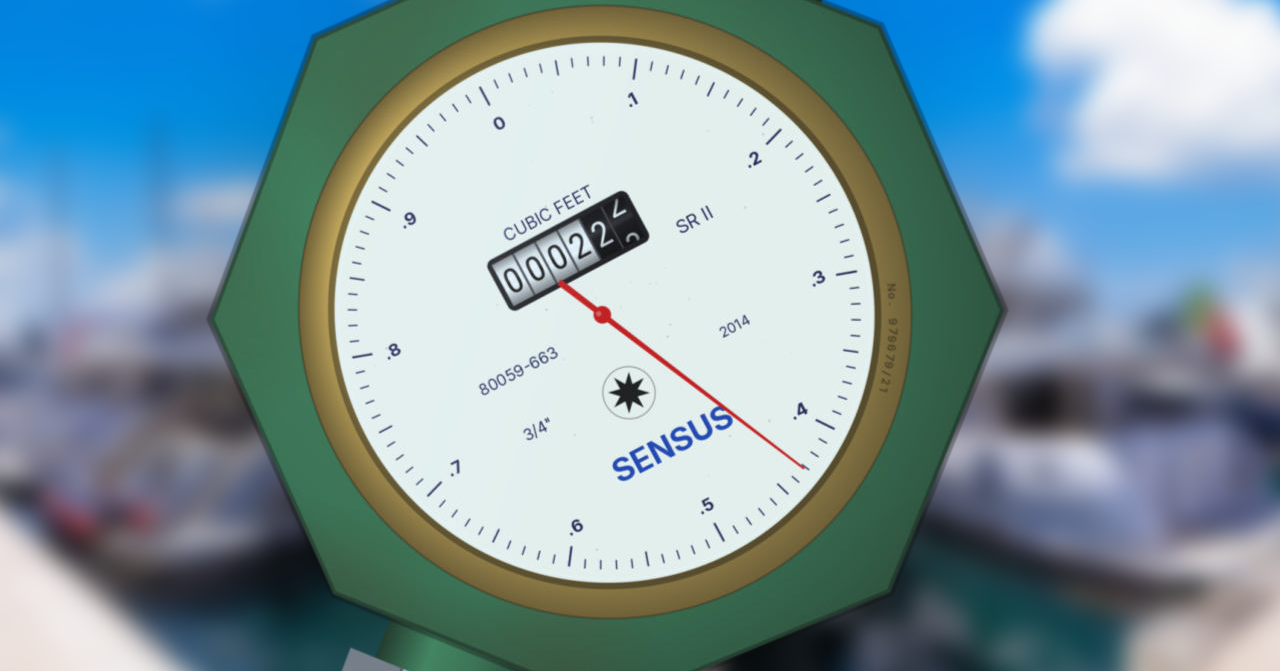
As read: value=222.43 unit=ft³
